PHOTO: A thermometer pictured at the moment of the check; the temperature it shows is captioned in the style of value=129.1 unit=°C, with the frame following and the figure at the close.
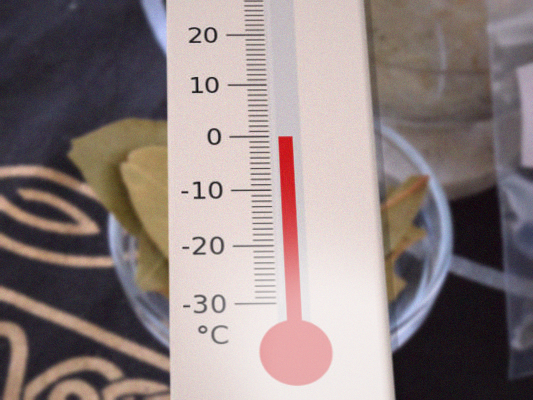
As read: value=0 unit=°C
